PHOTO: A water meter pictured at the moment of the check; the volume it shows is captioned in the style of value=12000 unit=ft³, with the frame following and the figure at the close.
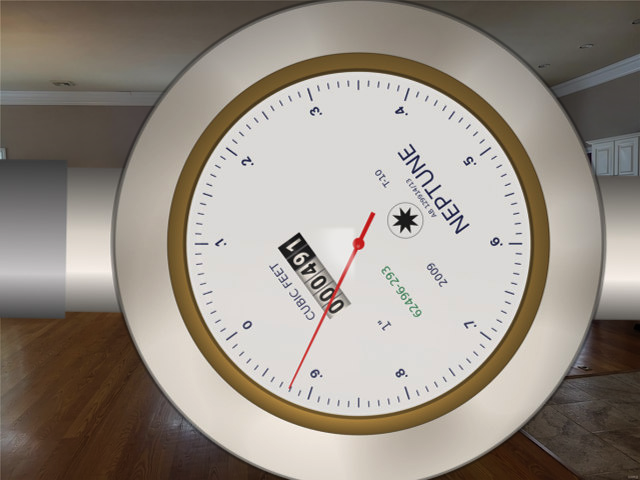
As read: value=490.92 unit=ft³
